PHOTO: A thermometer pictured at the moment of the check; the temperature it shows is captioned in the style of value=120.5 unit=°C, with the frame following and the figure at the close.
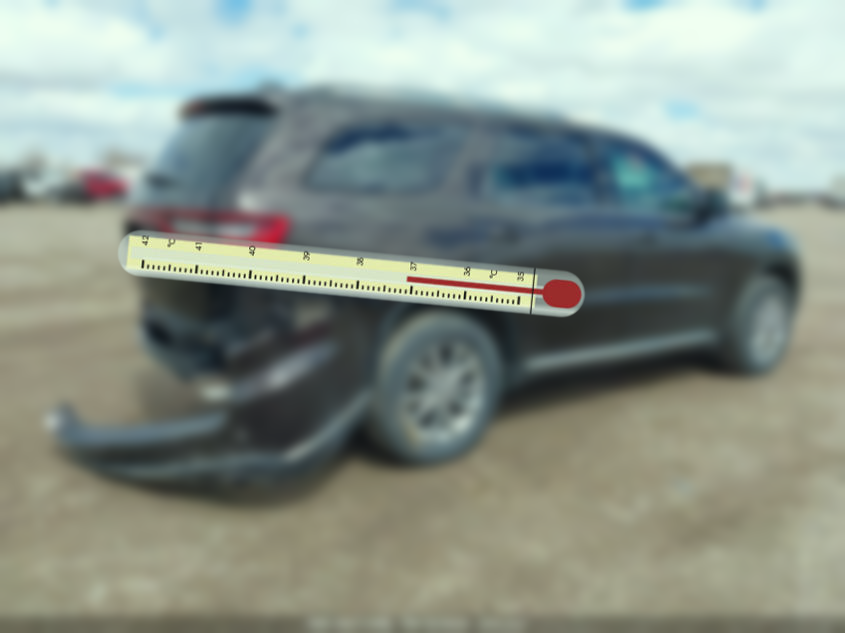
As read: value=37.1 unit=°C
